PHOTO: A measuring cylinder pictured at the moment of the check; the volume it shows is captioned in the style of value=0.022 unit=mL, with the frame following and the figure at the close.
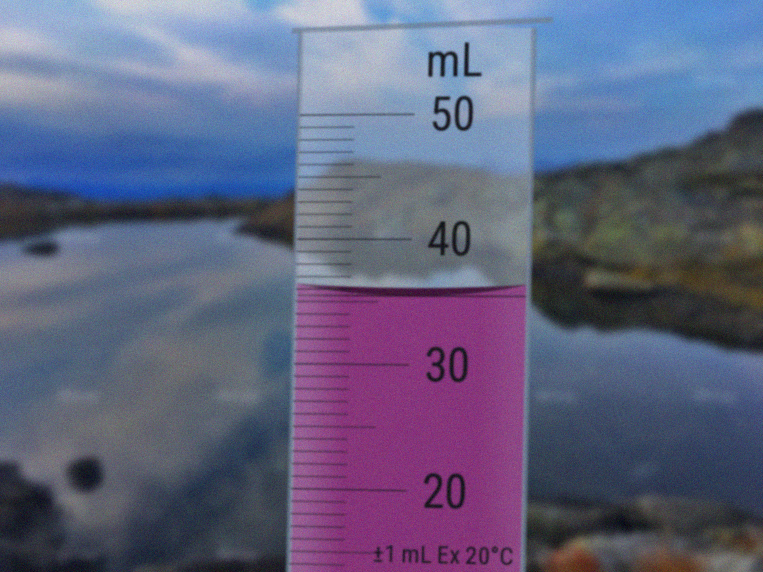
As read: value=35.5 unit=mL
